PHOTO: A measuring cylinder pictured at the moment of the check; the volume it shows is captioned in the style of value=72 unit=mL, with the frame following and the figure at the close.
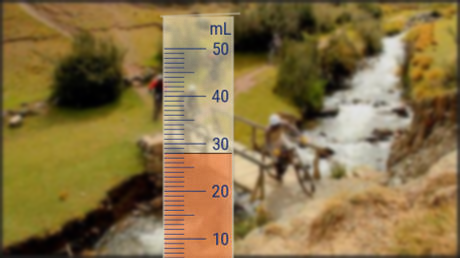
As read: value=28 unit=mL
